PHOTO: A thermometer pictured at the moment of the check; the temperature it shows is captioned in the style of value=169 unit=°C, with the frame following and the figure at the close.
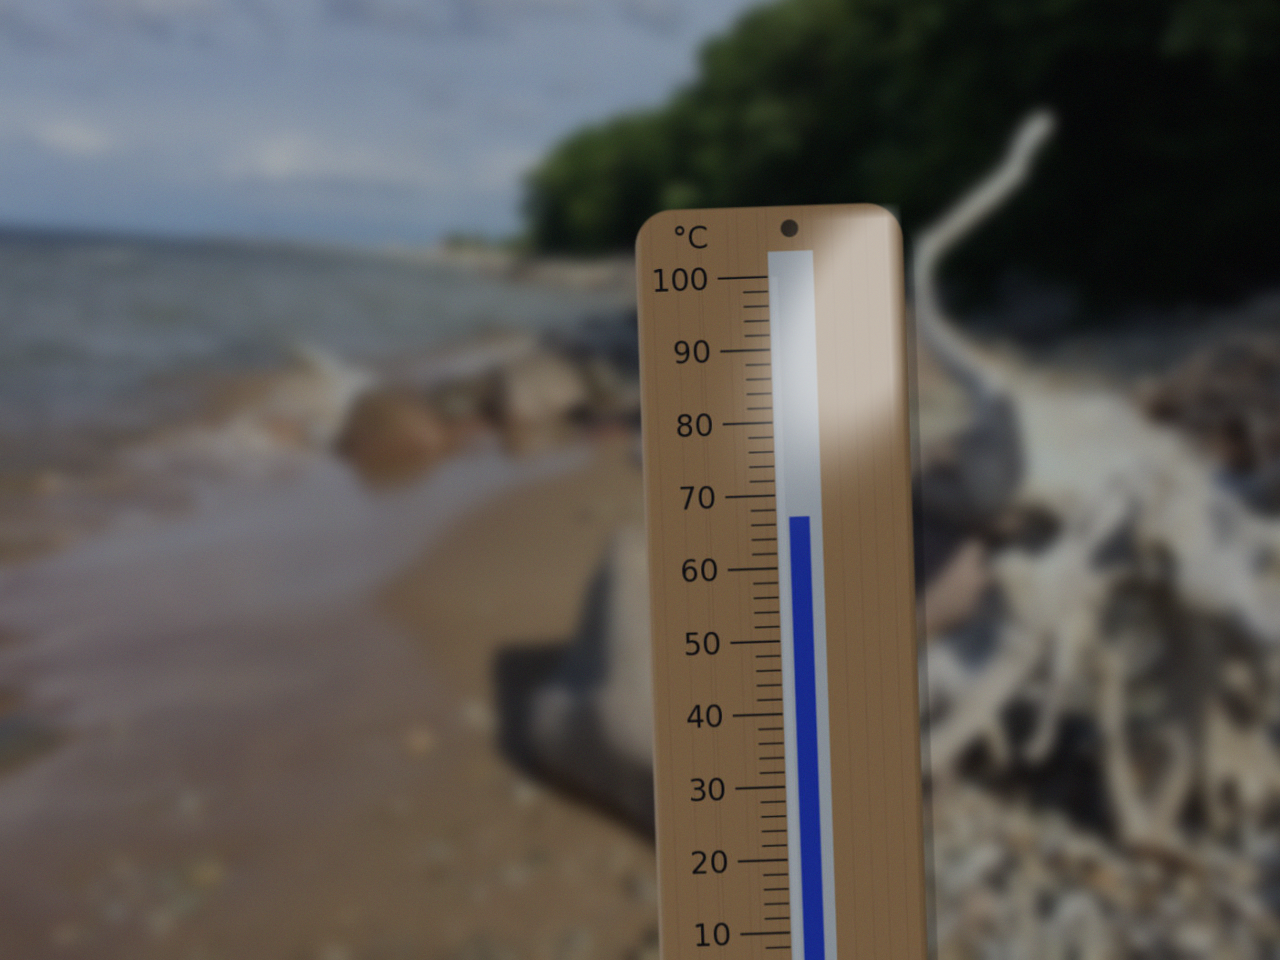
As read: value=67 unit=°C
